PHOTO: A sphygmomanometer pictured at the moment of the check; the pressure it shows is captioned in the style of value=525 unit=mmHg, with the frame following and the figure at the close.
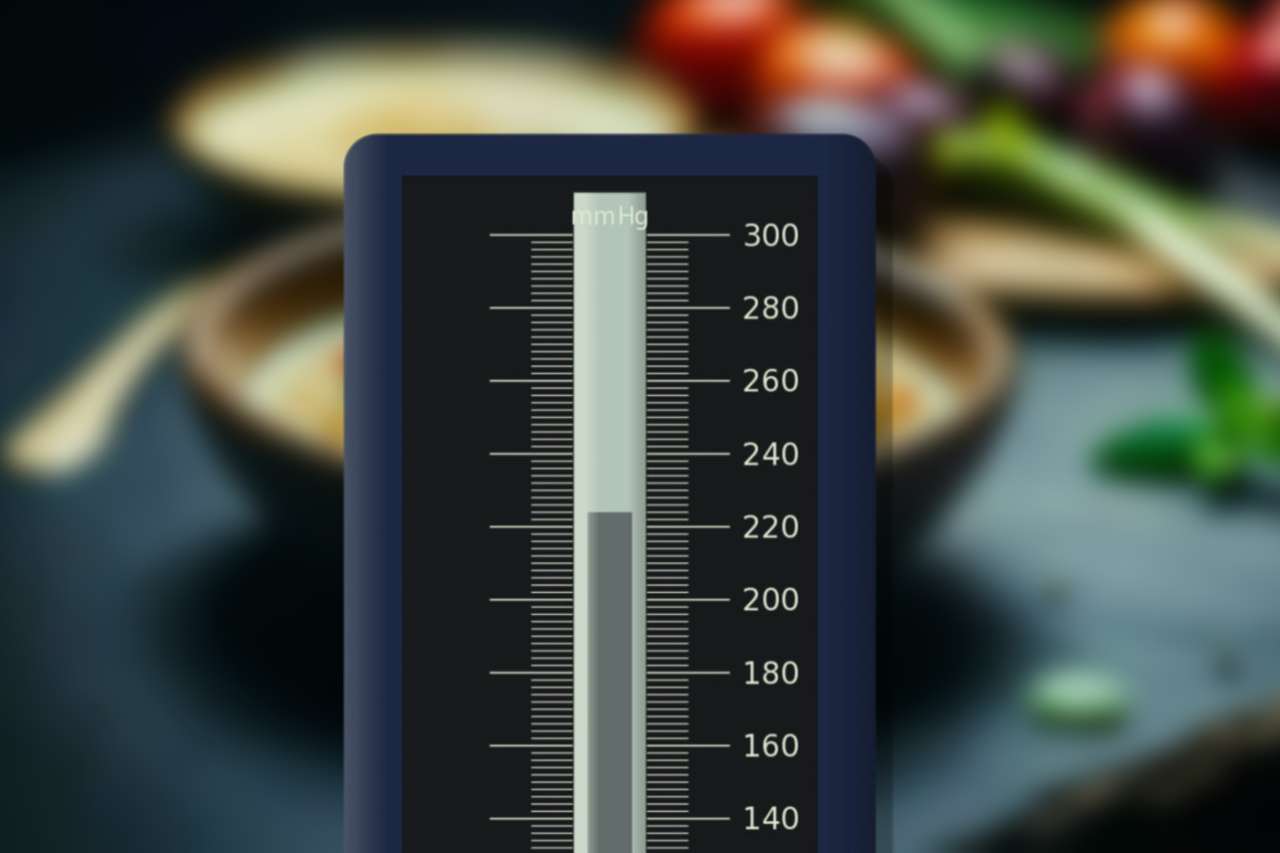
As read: value=224 unit=mmHg
